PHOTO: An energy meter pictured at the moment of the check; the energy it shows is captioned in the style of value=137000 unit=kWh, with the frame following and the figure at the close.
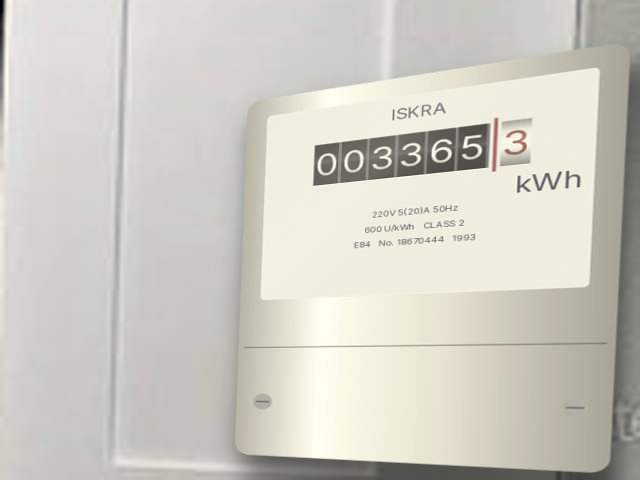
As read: value=3365.3 unit=kWh
